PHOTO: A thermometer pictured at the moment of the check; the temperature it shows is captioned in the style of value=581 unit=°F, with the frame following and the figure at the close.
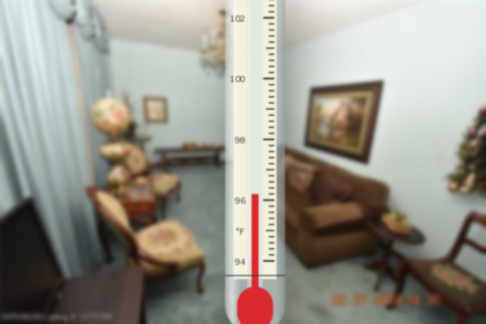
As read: value=96.2 unit=°F
